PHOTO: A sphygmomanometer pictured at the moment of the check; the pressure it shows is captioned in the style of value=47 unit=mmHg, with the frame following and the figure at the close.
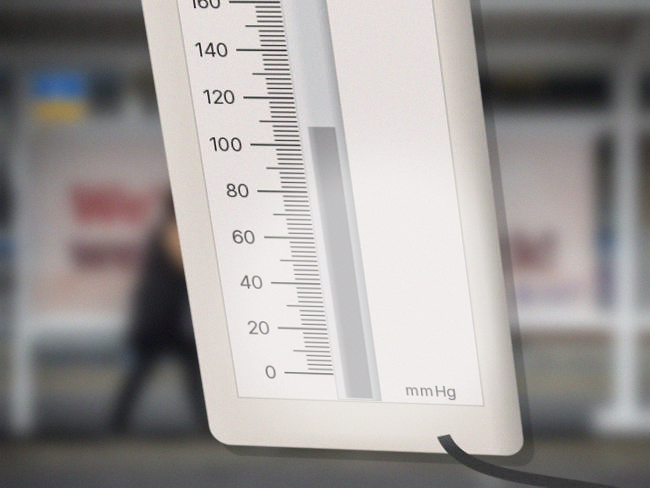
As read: value=108 unit=mmHg
